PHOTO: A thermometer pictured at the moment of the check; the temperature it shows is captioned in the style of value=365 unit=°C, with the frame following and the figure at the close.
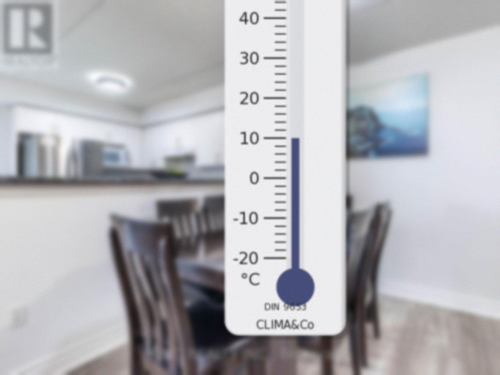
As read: value=10 unit=°C
